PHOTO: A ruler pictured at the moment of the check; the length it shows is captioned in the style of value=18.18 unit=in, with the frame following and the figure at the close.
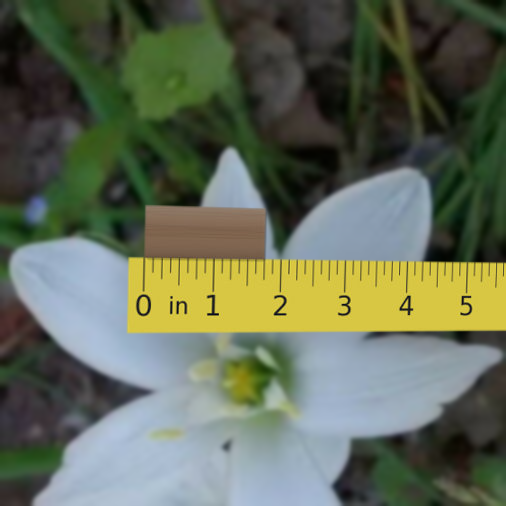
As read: value=1.75 unit=in
